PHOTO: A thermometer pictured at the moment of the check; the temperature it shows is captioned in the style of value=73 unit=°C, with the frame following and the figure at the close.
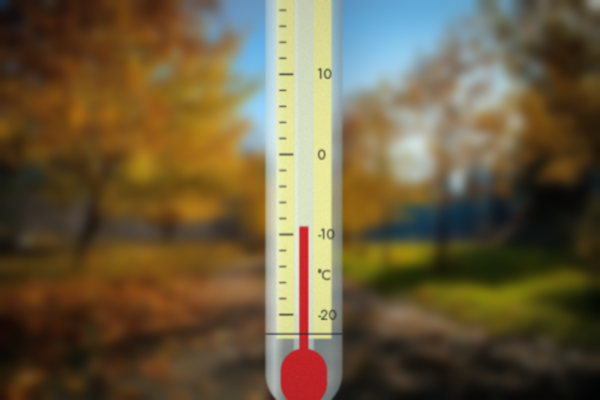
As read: value=-9 unit=°C
